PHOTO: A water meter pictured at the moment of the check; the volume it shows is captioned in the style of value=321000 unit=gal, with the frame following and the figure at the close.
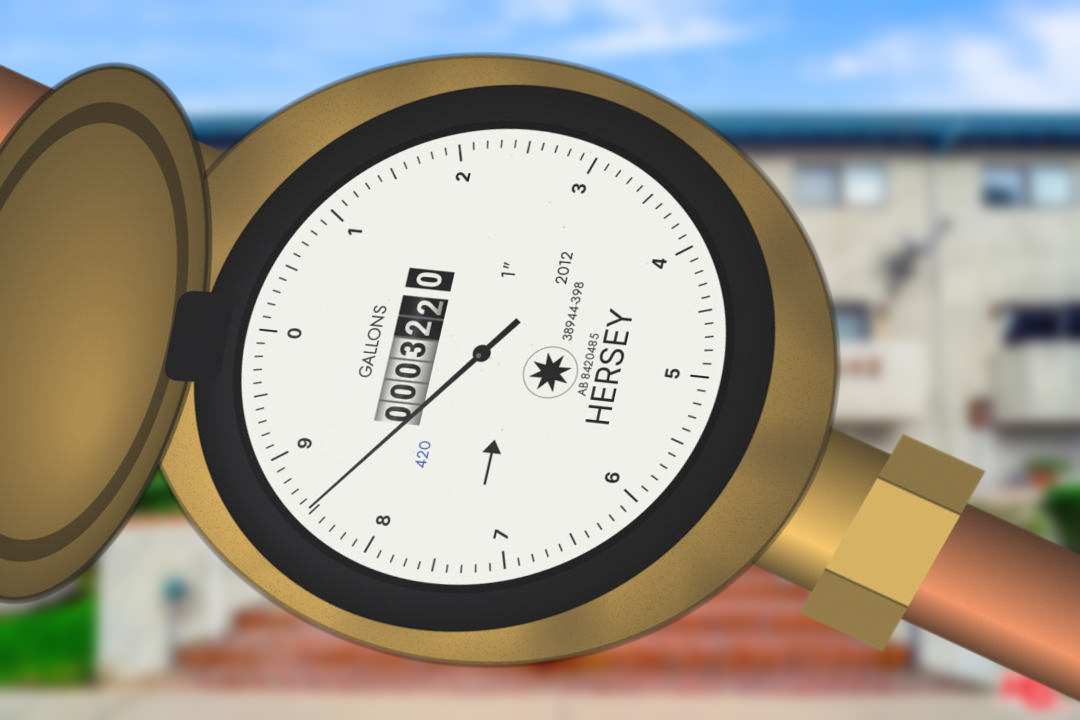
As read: value=3218.5 unit=gal
